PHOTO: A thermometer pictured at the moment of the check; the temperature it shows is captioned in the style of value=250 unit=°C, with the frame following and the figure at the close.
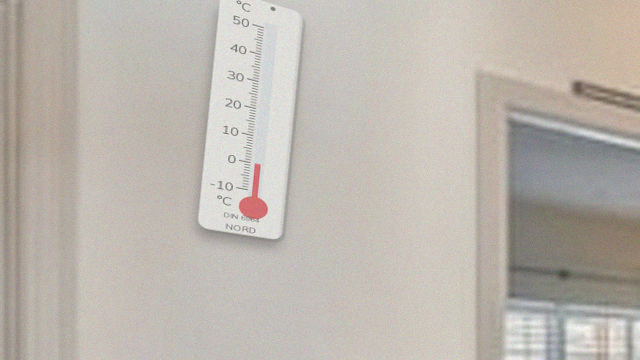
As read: value=0 unit=°C
